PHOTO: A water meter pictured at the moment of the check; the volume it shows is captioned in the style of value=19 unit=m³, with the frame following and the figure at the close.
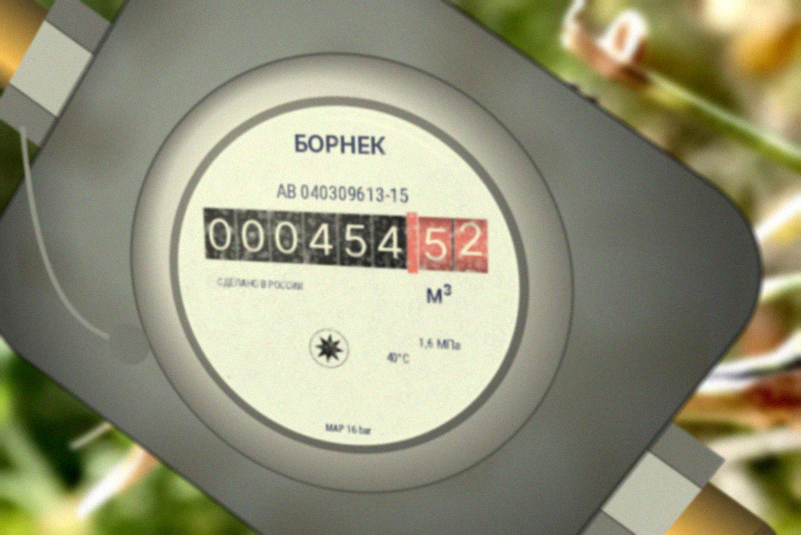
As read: value=454.52 unit=m³
